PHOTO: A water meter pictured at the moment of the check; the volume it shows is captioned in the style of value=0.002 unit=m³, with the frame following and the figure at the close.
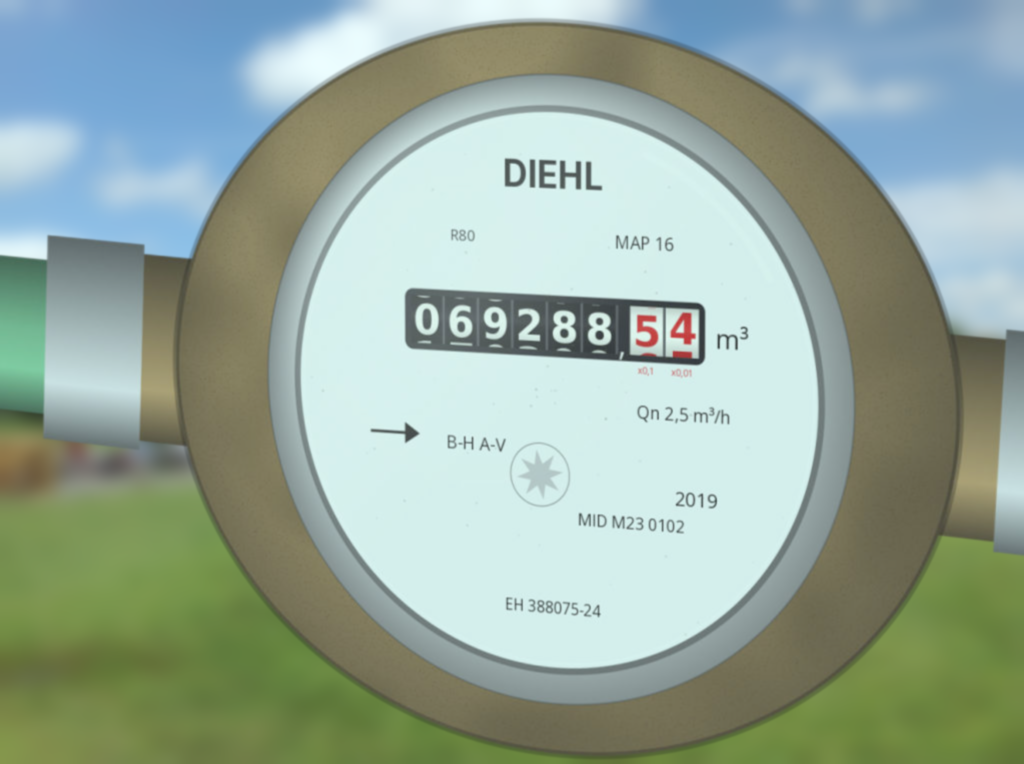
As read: value=69288.54 unit=m³
